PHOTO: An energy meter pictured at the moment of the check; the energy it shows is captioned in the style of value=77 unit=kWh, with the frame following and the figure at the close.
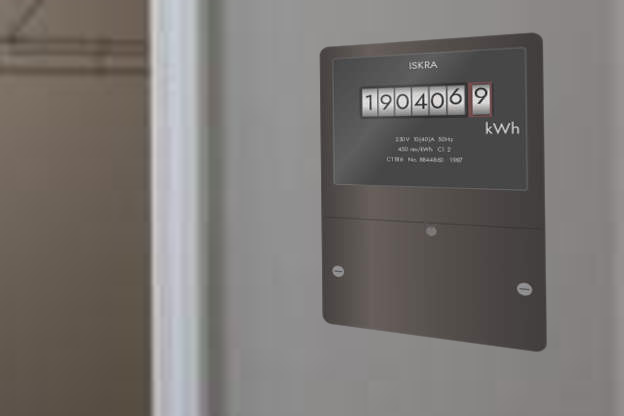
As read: value=190406.9 unit=kWh
